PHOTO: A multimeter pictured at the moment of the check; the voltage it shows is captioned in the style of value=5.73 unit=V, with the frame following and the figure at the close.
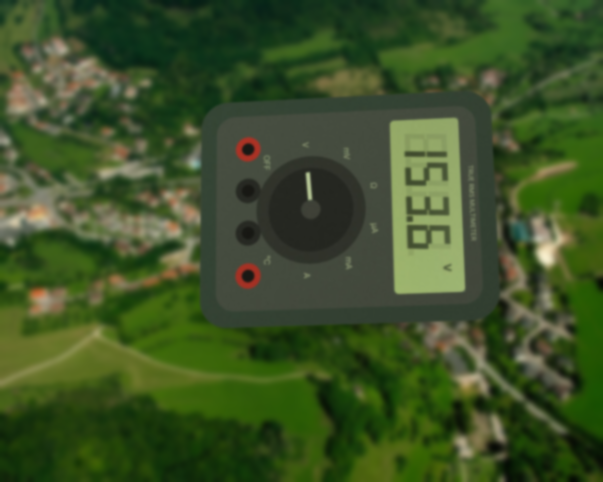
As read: value=153.6 unit=V
